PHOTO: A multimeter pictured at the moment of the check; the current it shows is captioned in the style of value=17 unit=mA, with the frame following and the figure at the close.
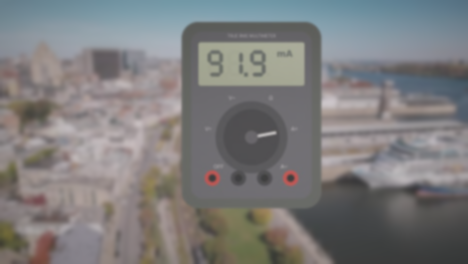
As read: value=91.9 unit=mA
